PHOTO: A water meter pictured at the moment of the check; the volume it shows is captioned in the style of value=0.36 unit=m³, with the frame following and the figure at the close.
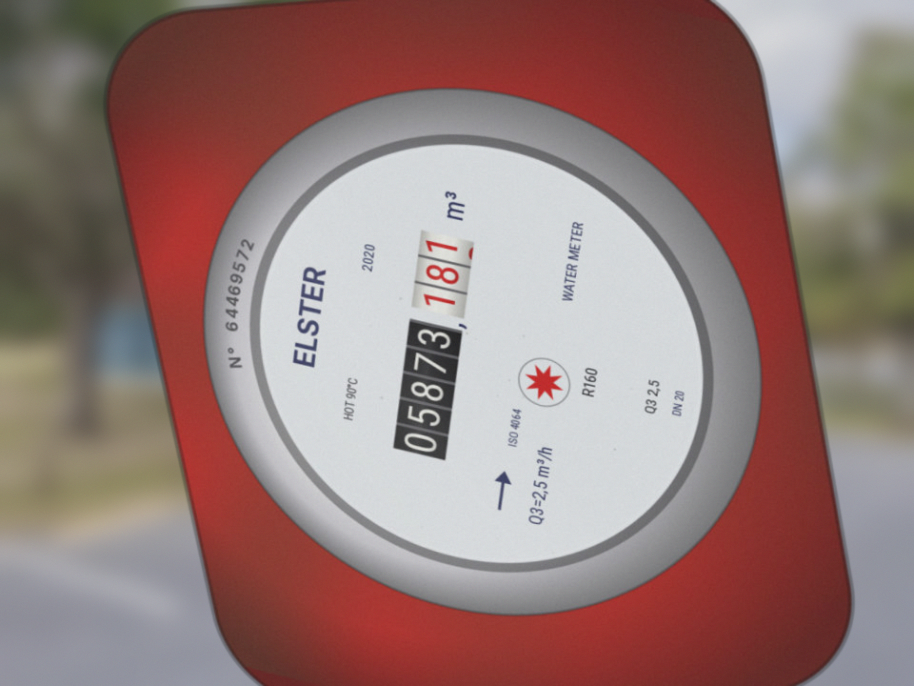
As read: value=5873.181 unit=m³
